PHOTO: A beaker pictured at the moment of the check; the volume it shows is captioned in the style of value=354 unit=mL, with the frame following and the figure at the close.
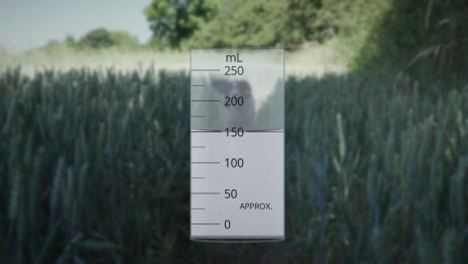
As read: value=150 unit=mL
